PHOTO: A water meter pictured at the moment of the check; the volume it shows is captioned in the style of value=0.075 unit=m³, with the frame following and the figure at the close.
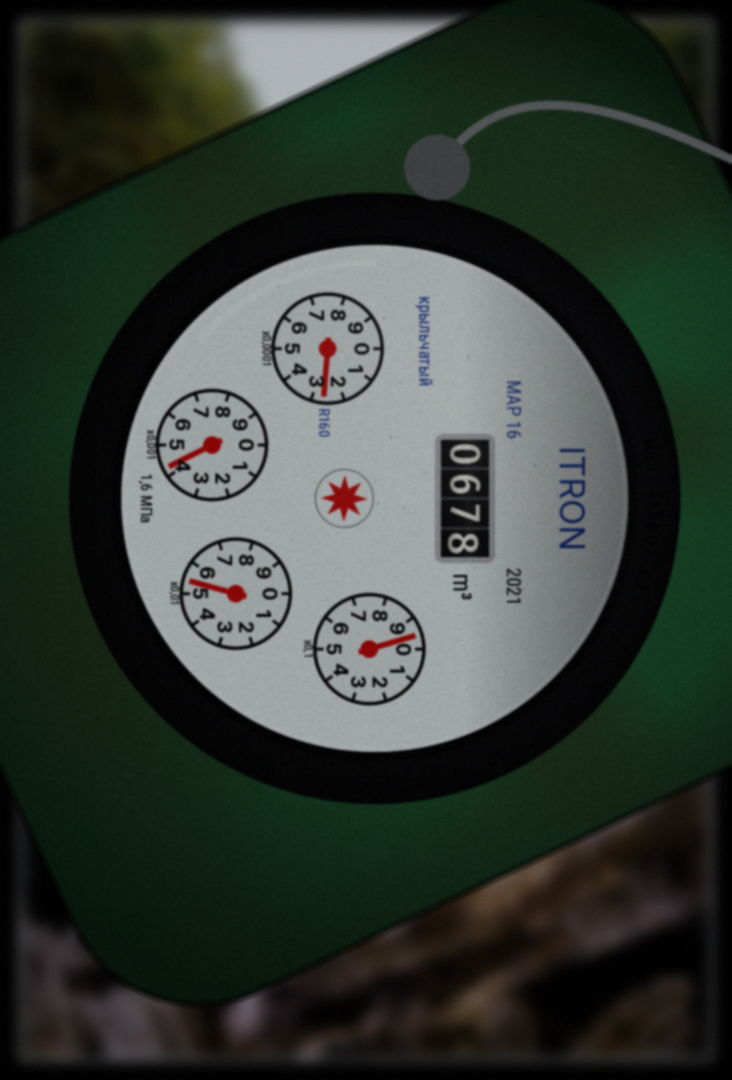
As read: value=677.9542 unit=m³
